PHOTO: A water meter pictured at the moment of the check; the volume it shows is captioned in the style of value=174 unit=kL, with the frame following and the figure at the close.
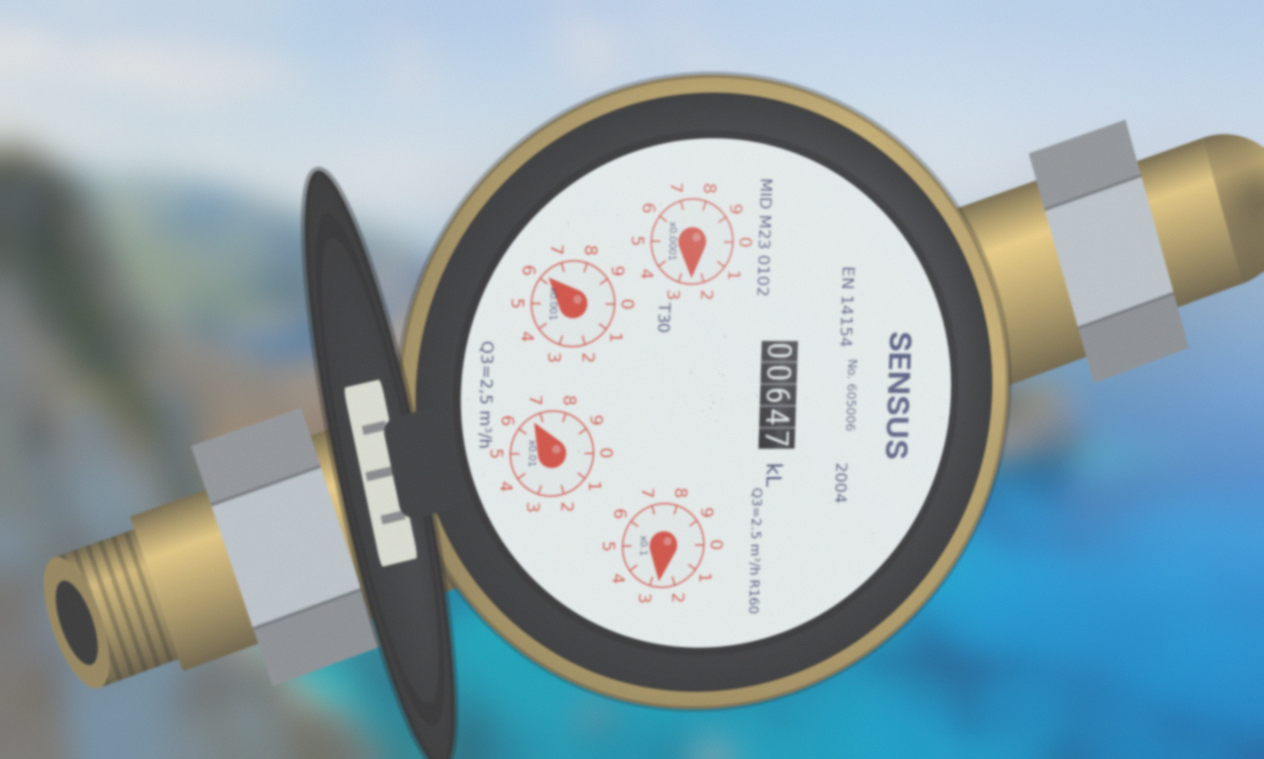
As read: value=647.2662 unit=kL
